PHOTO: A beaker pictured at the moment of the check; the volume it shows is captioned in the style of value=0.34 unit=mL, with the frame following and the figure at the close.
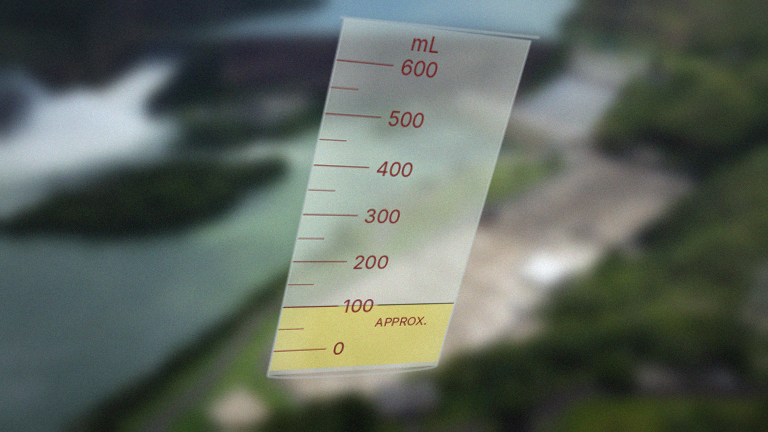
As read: value=100 unit=mL
